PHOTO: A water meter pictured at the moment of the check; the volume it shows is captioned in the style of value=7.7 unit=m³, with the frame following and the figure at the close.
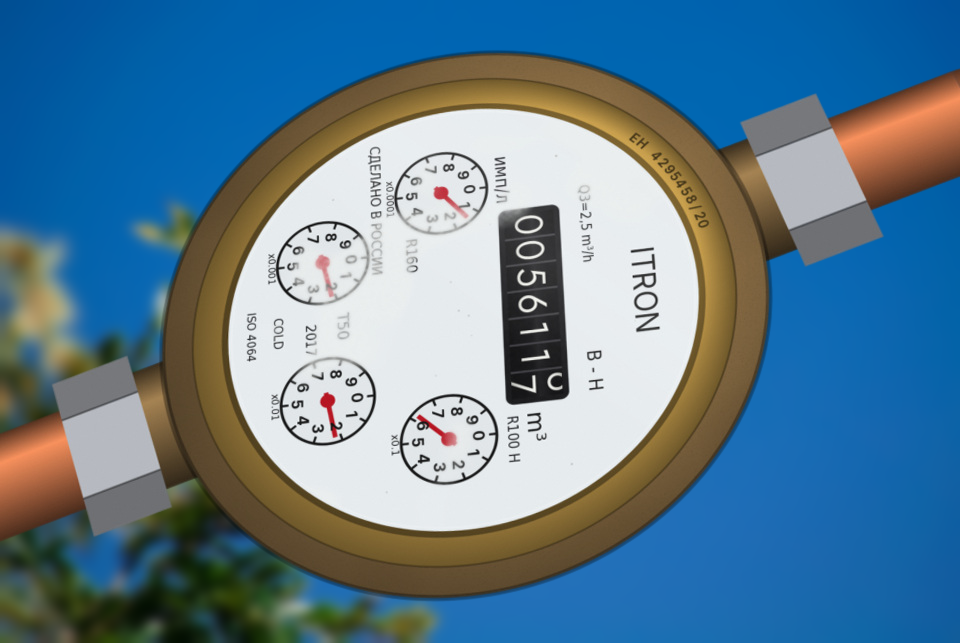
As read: value=56116.6221 unit=m³
